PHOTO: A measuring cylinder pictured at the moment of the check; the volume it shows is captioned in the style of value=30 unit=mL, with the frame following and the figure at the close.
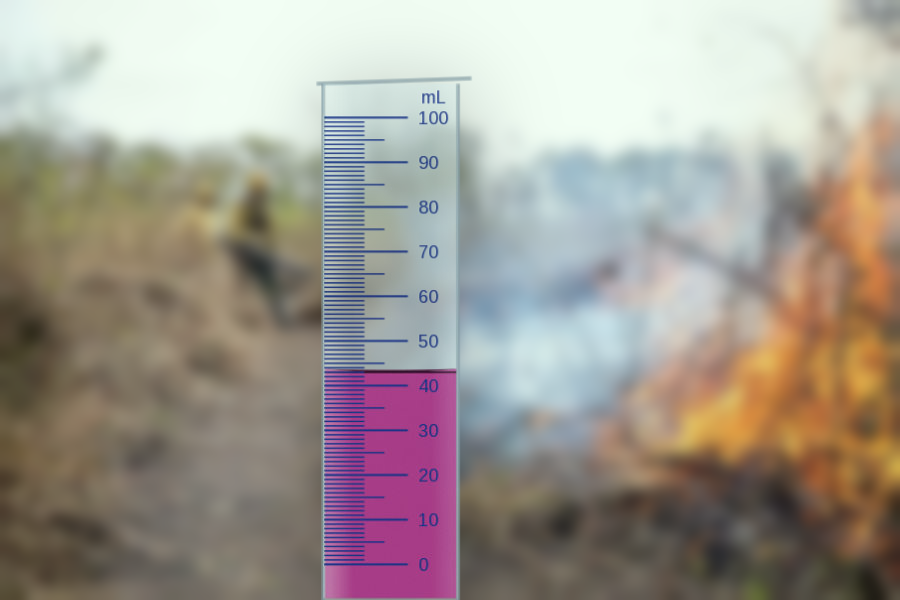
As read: value=43 unit=mL
